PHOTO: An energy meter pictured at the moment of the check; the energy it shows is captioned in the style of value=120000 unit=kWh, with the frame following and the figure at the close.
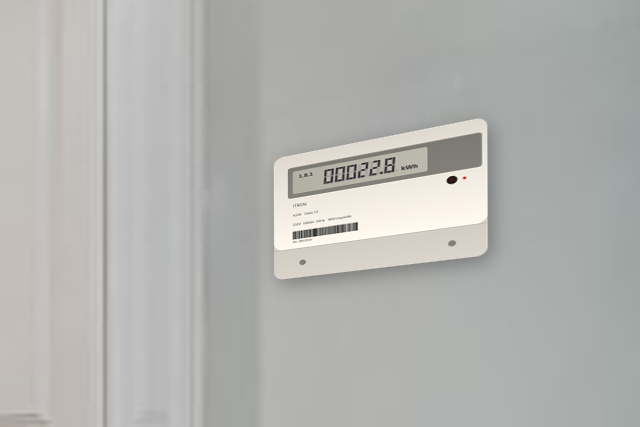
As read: value=22.8 unit=kWh
